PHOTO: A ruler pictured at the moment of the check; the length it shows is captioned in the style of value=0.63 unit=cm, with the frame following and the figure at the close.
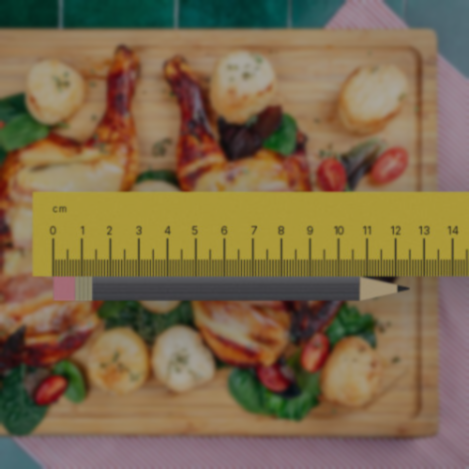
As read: value=12.5 unit=cm
